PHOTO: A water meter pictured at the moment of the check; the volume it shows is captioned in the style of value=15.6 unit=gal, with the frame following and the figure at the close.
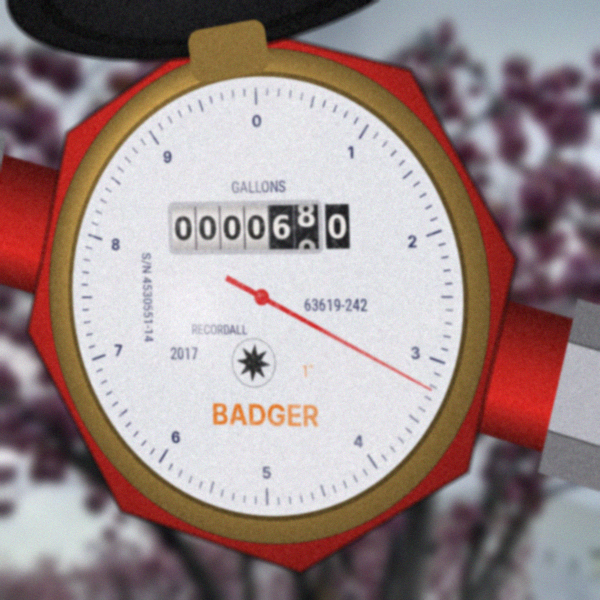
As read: value=683.2 unit=gal
